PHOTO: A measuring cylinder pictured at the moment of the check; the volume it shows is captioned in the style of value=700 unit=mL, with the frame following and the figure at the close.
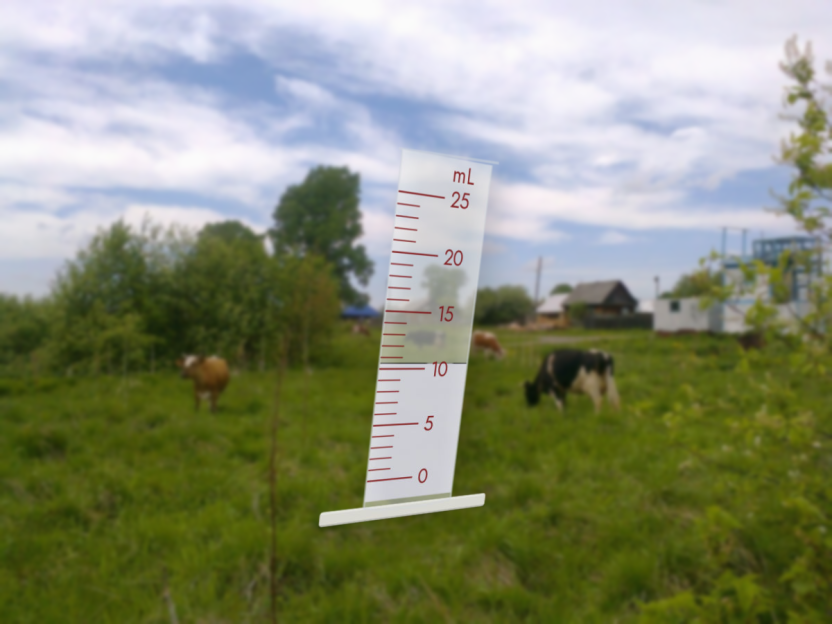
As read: value=10.5 unit=mL
